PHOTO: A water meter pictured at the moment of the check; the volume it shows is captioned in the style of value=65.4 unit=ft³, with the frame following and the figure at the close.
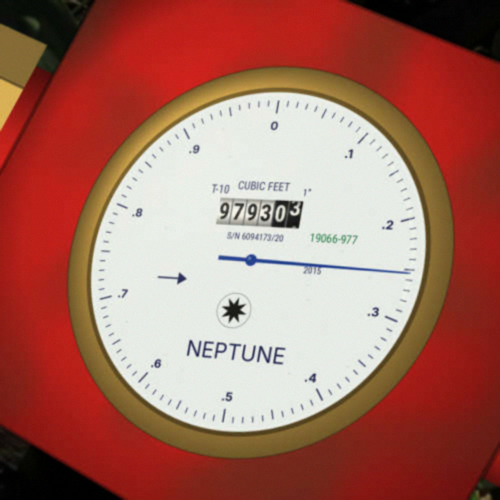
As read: value=979303.25 unit=ft³
